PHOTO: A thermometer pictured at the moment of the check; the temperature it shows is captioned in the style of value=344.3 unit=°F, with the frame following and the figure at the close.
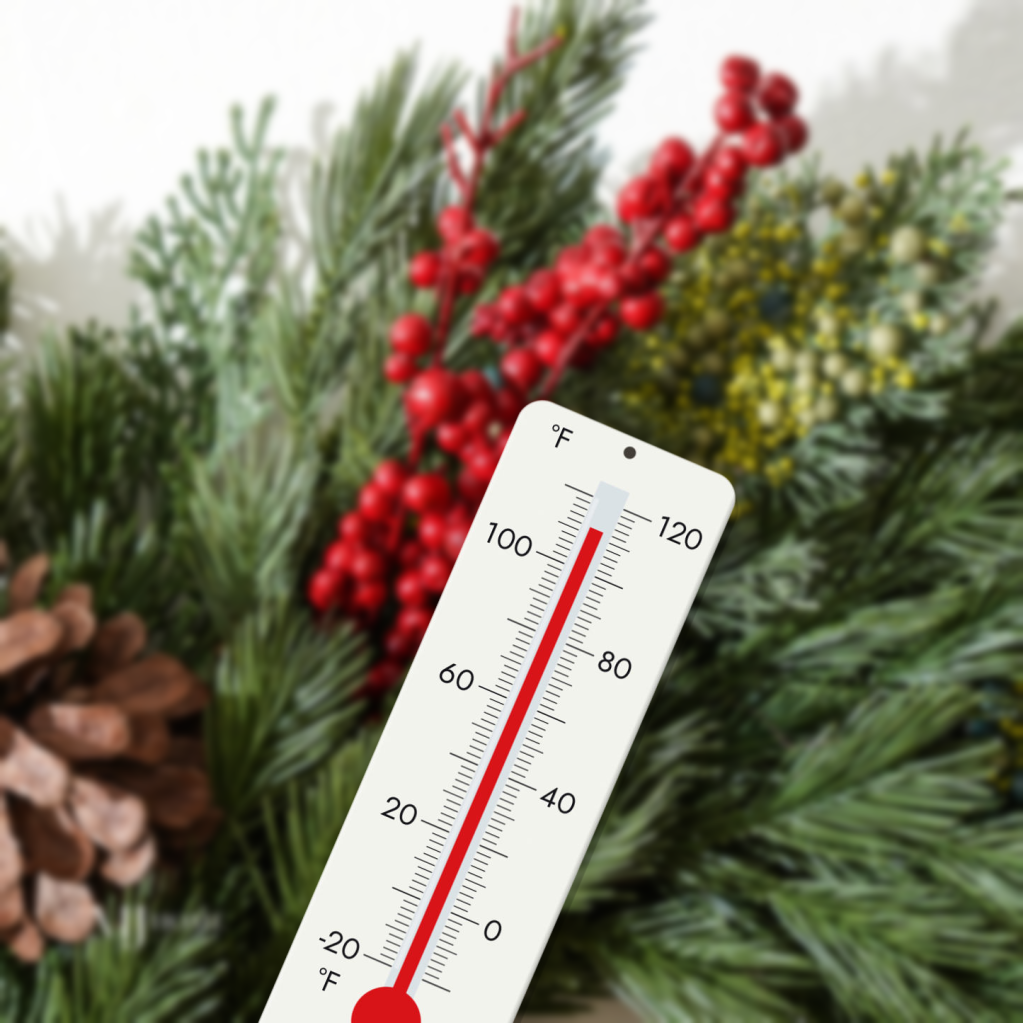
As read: value=112 unit=°F
